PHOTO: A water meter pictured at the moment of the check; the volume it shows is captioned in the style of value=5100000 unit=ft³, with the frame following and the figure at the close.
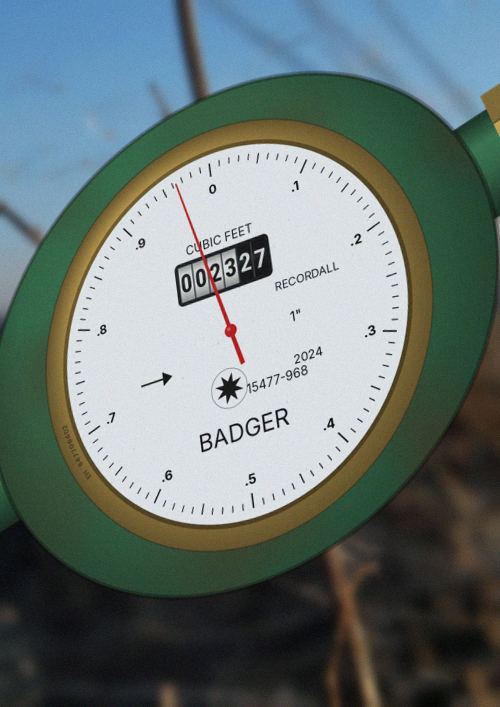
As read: value=2326.96 unit=ft³
